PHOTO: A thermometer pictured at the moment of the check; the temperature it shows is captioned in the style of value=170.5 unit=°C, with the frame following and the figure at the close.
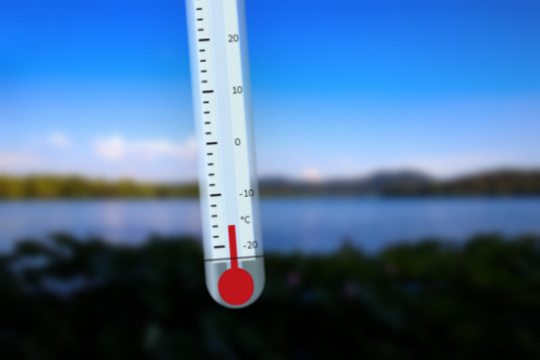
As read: value=-16 unit=°C
